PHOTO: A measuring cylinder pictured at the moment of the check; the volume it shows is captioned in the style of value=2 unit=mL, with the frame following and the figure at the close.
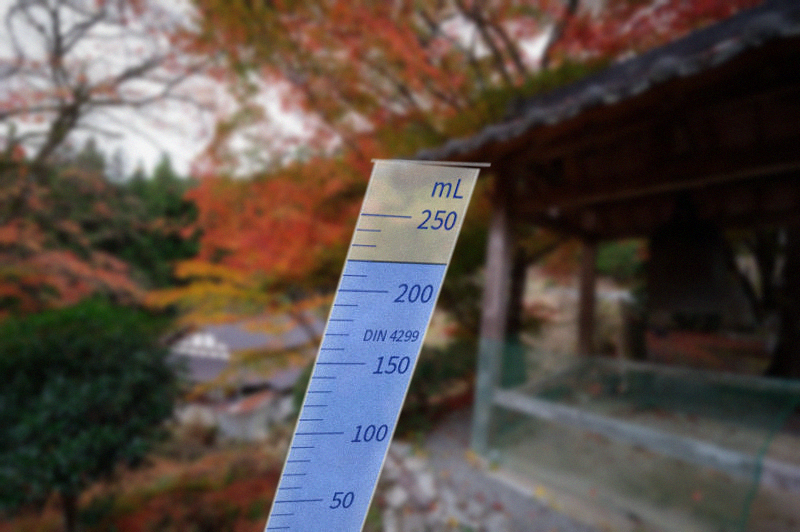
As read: value=220 unit=mL
